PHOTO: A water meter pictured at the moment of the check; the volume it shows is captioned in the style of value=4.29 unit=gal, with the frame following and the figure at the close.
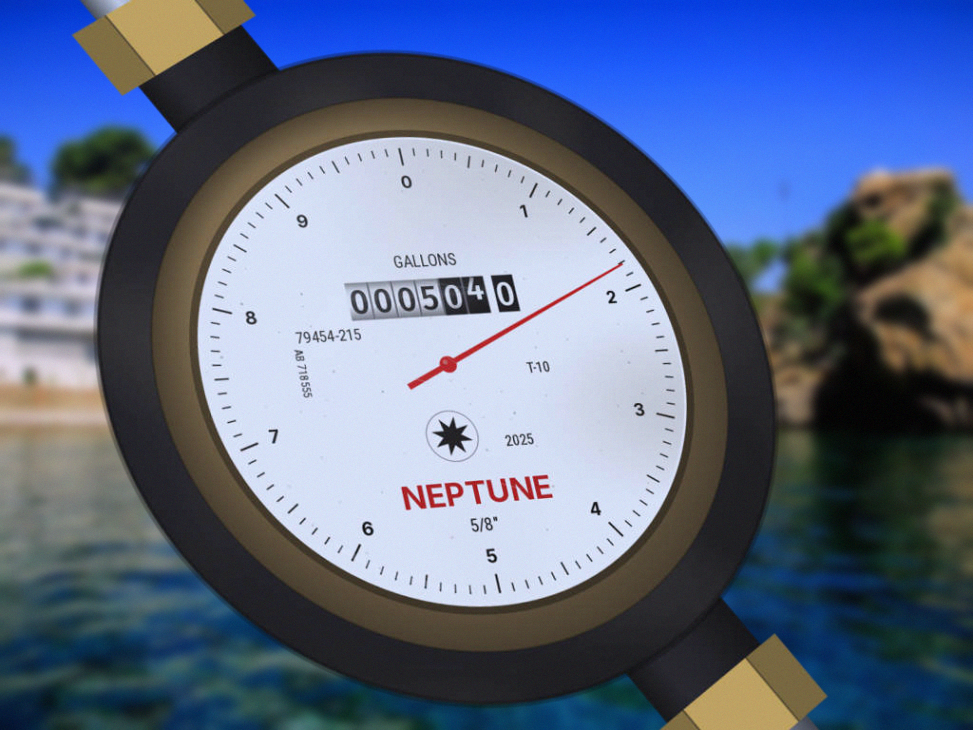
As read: value=5041.8 unit=gal
